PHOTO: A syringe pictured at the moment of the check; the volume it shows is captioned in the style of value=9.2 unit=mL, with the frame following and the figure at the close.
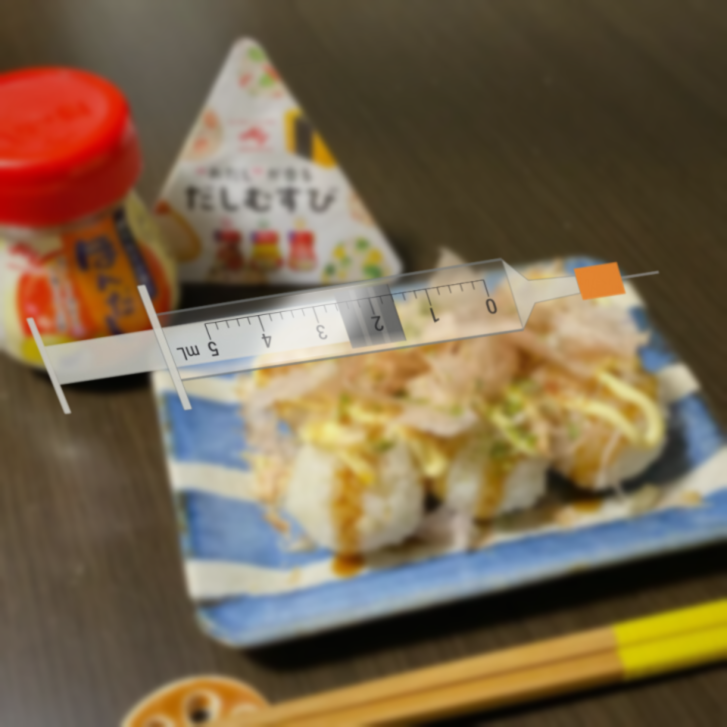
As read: value=1.6 unit=mL
